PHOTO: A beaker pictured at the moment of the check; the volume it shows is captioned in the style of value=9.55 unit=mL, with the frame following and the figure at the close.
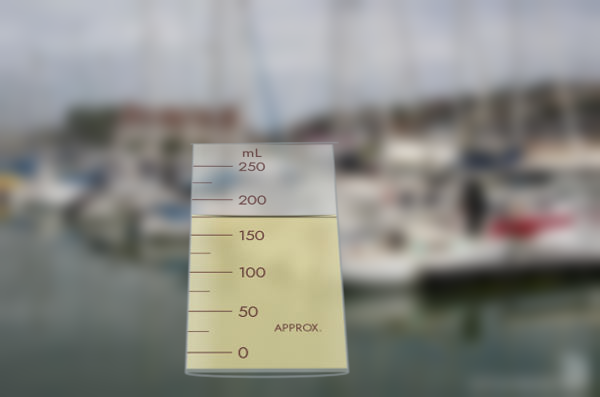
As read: value=175 unit=mL
